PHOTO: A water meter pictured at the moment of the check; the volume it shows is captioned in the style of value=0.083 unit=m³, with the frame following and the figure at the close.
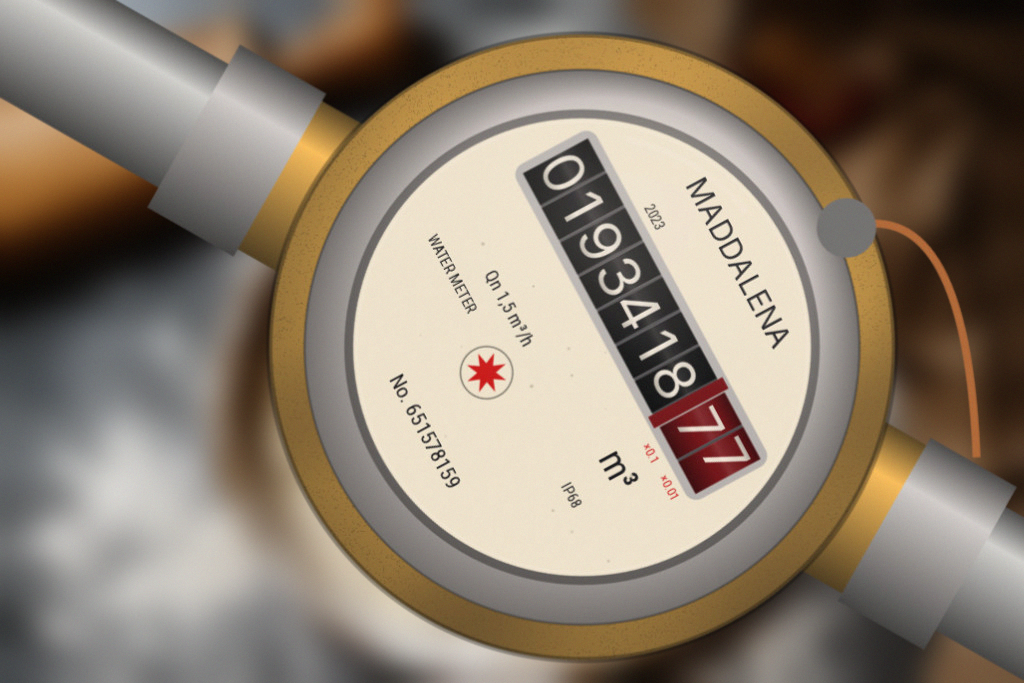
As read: value=193418.77 unit=m³
